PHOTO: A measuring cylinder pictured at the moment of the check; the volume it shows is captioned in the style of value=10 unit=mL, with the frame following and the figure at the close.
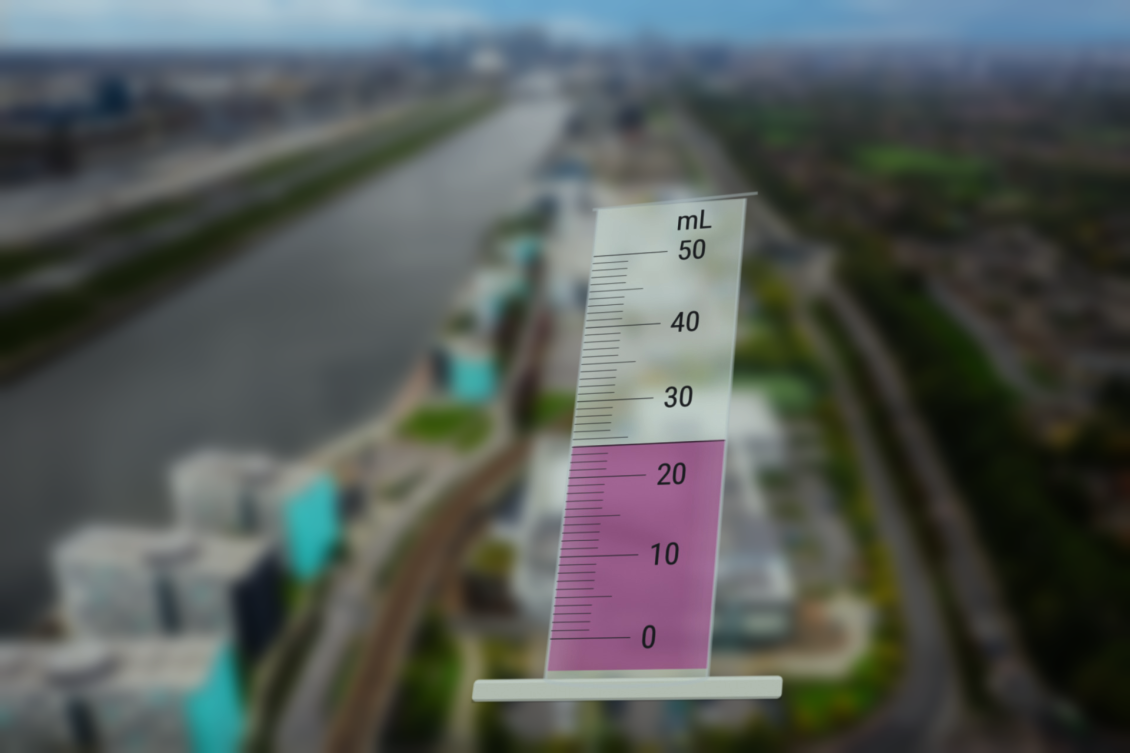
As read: value=24 unit=mL
